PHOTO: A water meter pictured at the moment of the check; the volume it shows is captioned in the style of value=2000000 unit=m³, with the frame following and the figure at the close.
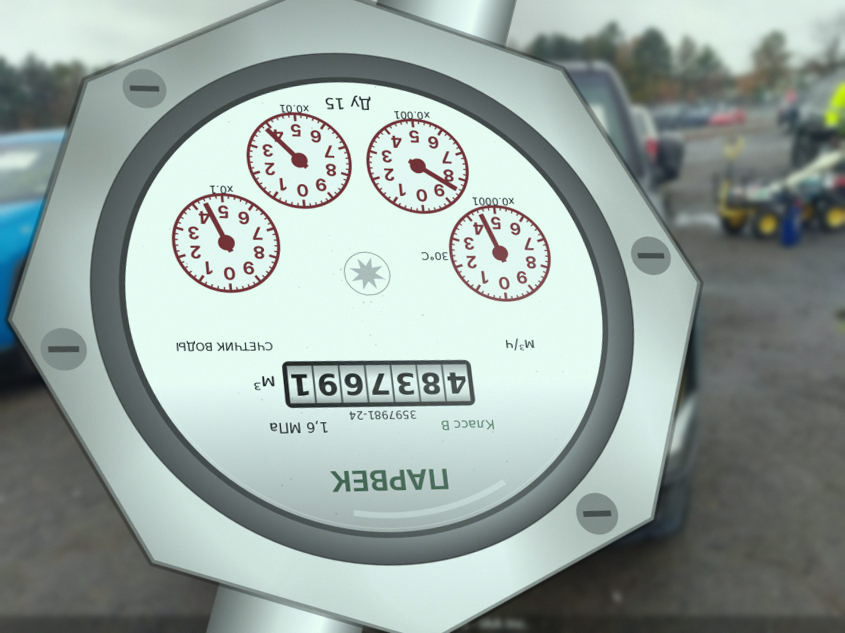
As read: value=4837691.4384 unit=m³
